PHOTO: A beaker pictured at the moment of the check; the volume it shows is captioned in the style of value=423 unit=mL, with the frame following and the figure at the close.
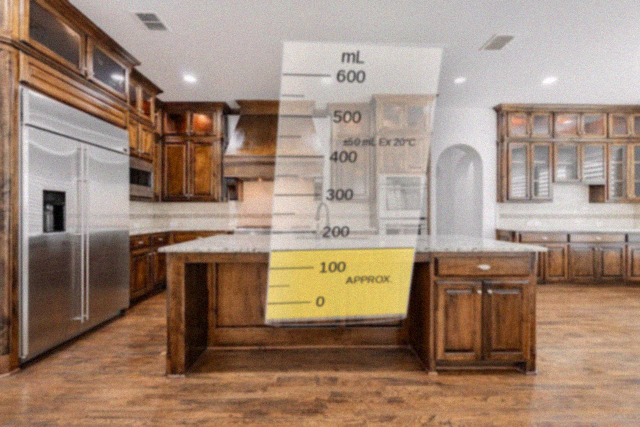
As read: value=150 unit=mL
